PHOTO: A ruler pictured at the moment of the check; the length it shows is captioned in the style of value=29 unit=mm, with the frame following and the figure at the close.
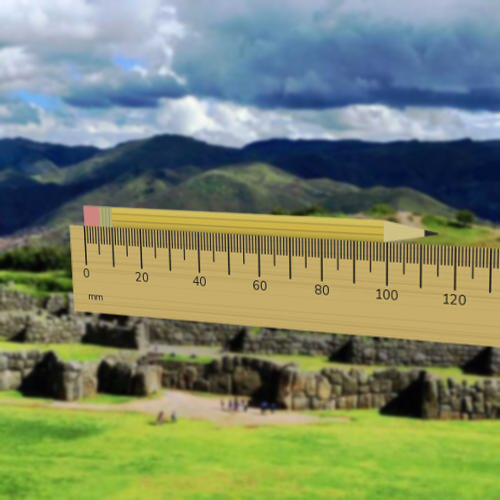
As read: value=115 unit=mm
